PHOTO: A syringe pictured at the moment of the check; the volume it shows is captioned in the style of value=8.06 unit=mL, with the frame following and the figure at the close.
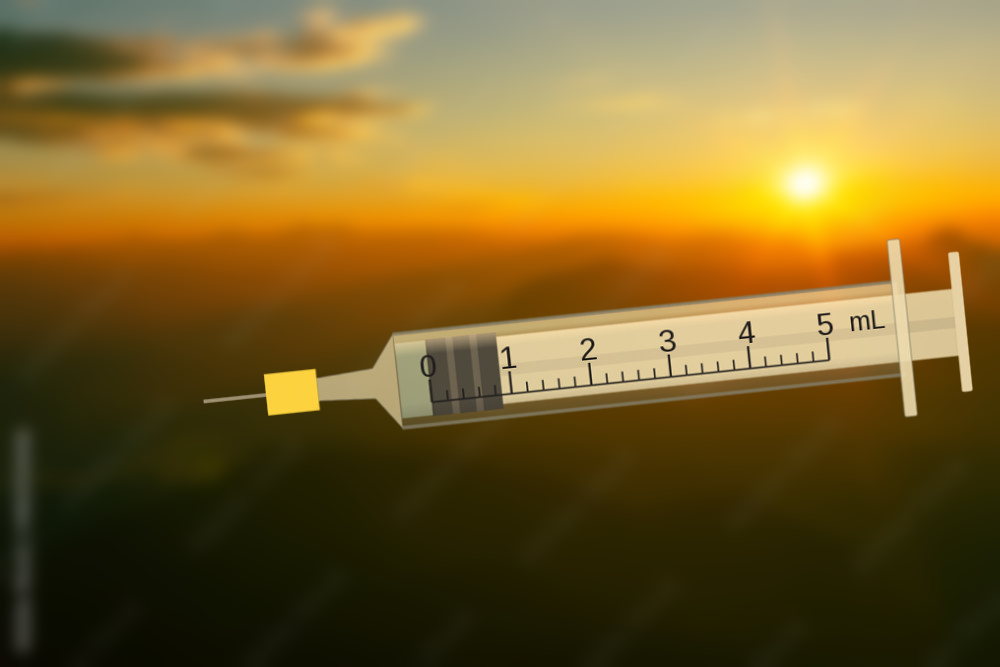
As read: value=0 unit=mL
